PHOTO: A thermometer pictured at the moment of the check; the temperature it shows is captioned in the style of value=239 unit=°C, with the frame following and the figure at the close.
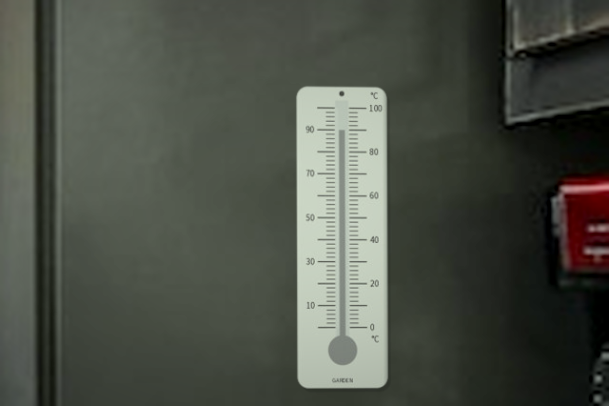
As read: value=90 unit=°C
